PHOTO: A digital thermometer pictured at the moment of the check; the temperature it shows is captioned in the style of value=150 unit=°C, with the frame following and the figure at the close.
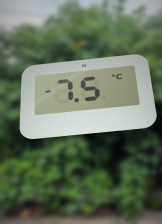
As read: value=-7.5 unit=°C
